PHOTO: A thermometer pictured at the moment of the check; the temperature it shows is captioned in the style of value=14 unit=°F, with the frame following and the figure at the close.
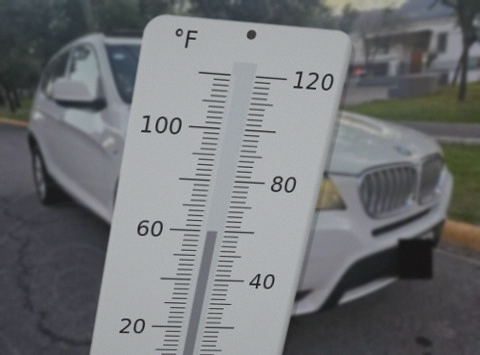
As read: value=60 unit=°F
